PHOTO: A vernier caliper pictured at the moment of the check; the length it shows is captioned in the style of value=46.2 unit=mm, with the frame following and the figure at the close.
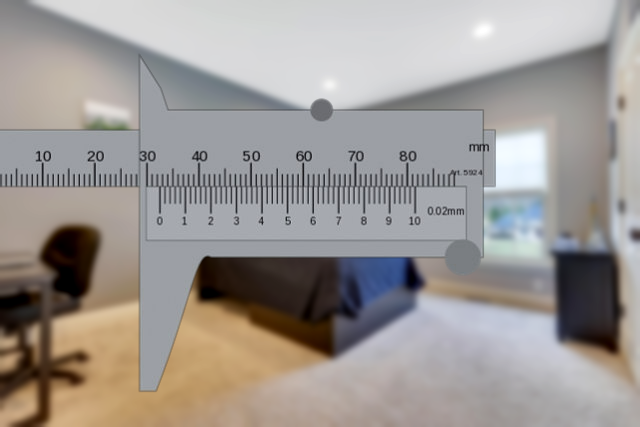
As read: value=32.5 unit=mm
